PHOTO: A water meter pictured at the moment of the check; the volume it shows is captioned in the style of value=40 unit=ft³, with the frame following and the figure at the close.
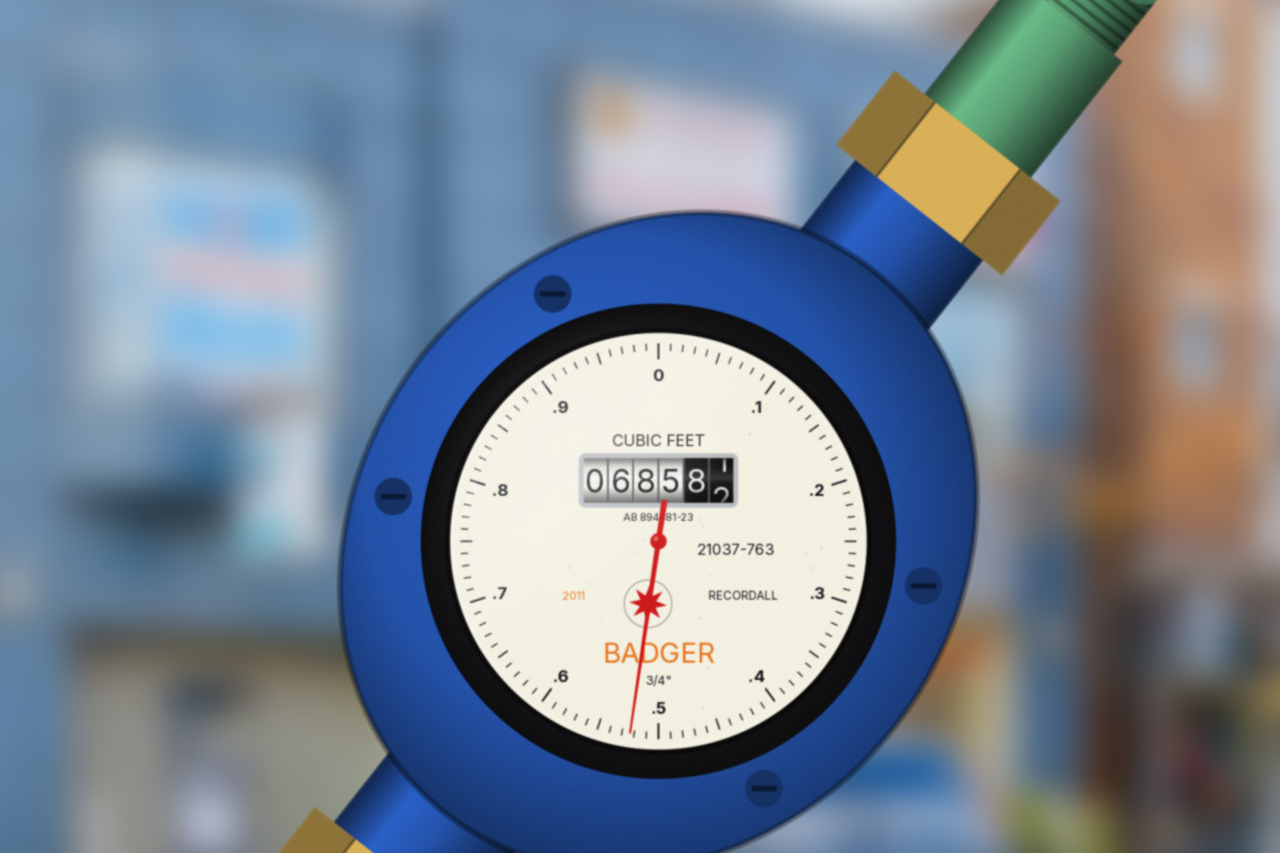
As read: value=68581.52 unit=ft³
